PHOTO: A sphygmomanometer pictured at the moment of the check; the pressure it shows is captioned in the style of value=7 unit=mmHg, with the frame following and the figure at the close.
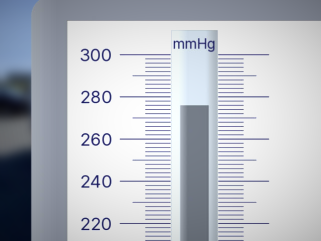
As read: value=276 unit=mmHg
